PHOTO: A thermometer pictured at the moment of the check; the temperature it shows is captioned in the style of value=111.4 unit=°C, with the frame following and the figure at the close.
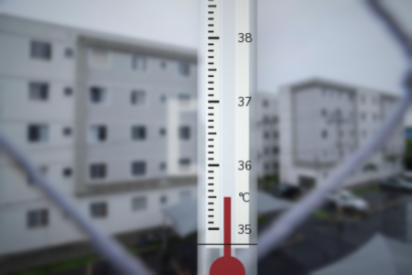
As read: value=35.5 unit=°C
